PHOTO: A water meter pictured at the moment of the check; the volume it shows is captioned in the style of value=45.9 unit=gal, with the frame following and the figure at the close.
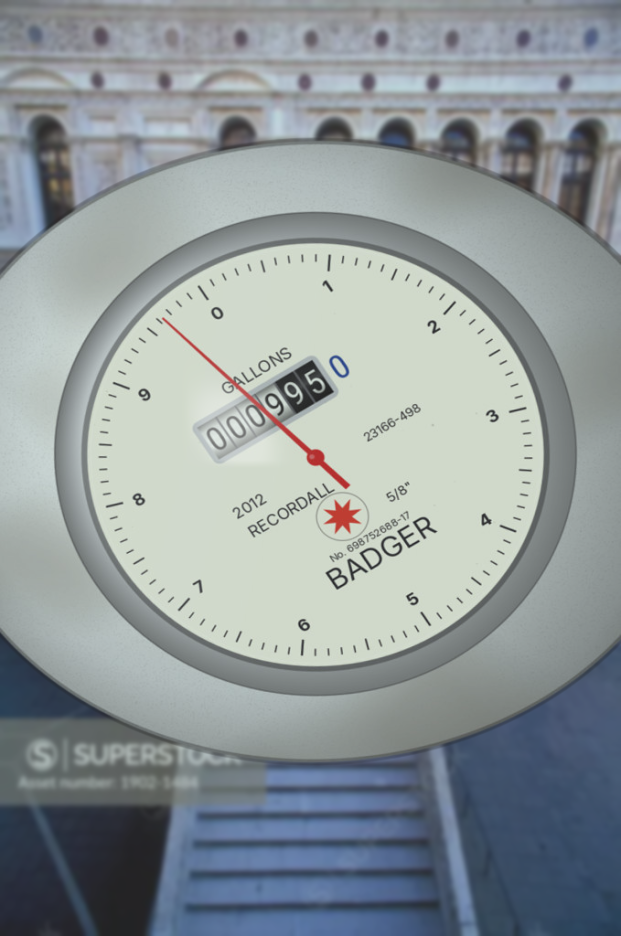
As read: value=9949.6 unit=gal
